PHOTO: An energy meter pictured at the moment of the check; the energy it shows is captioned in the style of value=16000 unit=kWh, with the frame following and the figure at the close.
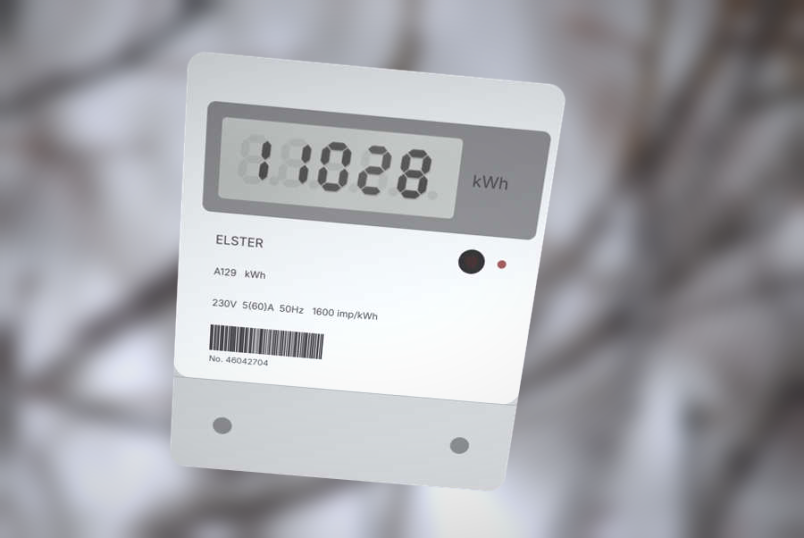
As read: value=11028 unit=kWh
